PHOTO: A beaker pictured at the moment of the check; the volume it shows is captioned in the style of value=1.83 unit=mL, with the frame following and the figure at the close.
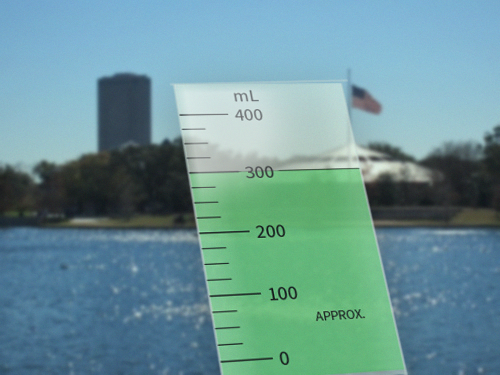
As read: value=300 unit=mL
